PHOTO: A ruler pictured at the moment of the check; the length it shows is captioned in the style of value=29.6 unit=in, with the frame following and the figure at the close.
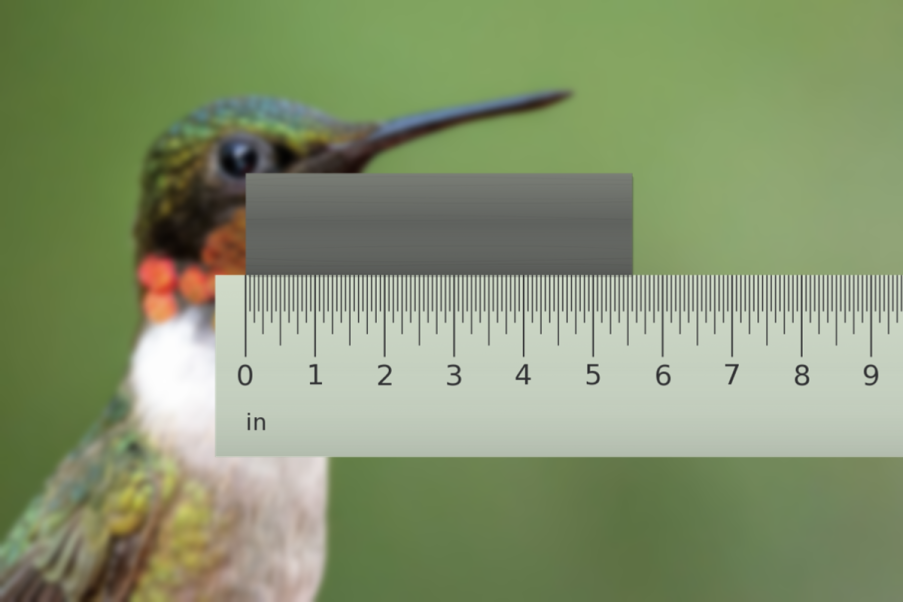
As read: value=5.5625 unit=in
